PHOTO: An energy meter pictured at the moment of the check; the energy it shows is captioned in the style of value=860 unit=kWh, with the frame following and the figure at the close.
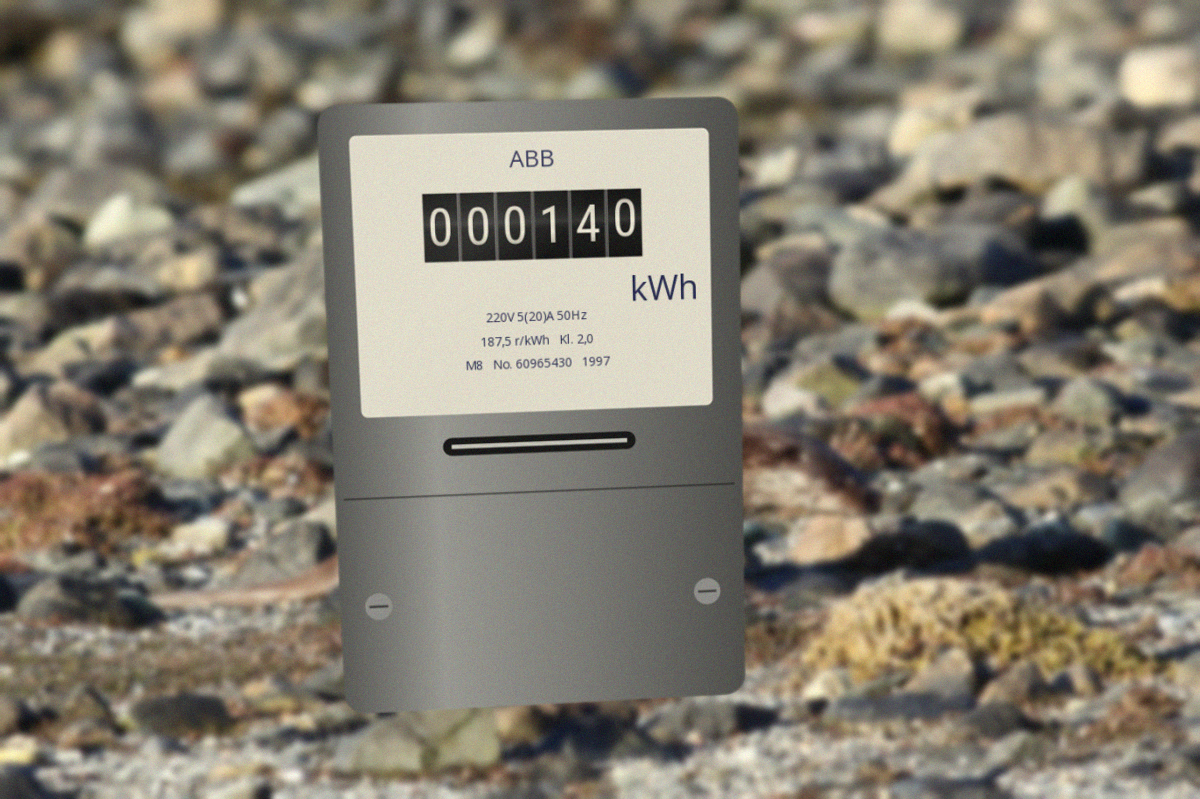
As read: value=140 unit=kWh
